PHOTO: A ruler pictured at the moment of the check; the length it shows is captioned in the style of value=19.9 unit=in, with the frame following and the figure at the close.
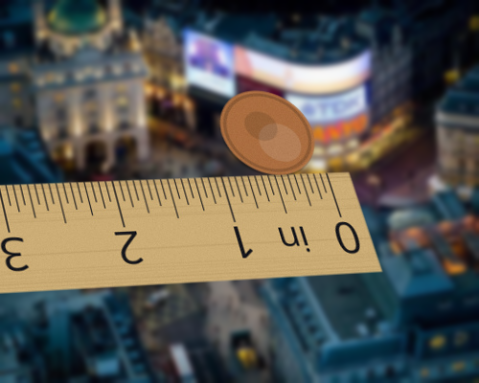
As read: value=0.875 unit=in
